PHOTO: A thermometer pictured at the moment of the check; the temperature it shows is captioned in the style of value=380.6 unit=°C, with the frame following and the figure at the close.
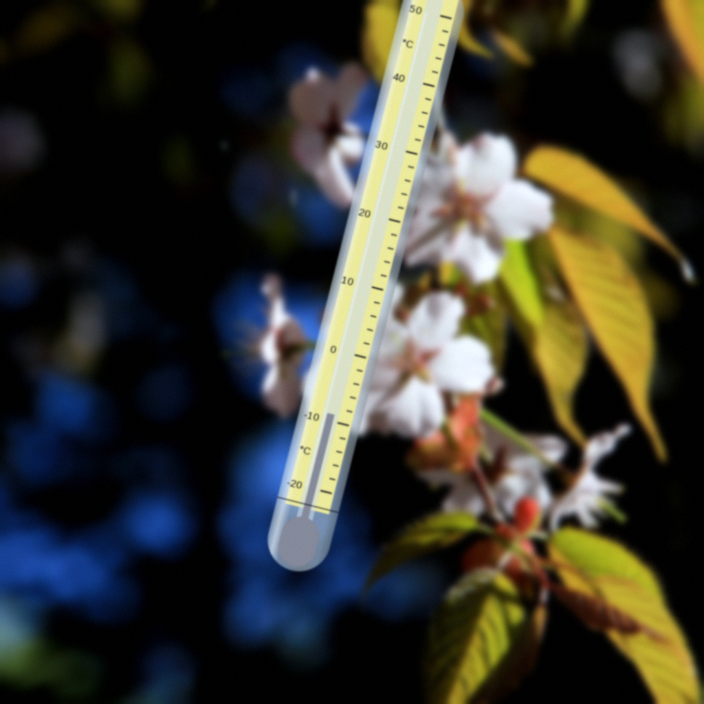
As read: value=-9 unit=°C
